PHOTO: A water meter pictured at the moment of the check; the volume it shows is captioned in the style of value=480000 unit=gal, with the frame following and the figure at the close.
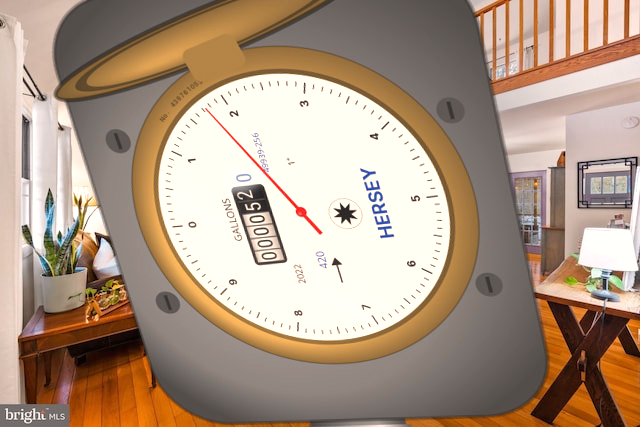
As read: value=521.7 unit=gal
